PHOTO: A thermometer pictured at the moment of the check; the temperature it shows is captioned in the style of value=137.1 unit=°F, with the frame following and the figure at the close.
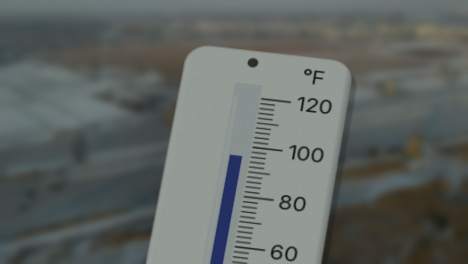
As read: value=96 unit=°F
